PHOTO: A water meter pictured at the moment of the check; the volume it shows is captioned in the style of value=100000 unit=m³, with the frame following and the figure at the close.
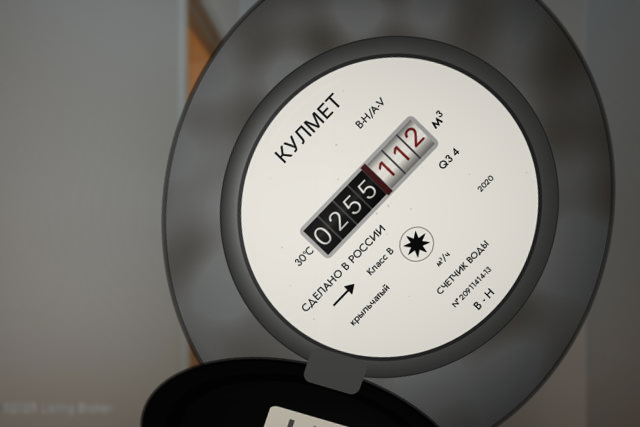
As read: value=255.112 unit=m³
